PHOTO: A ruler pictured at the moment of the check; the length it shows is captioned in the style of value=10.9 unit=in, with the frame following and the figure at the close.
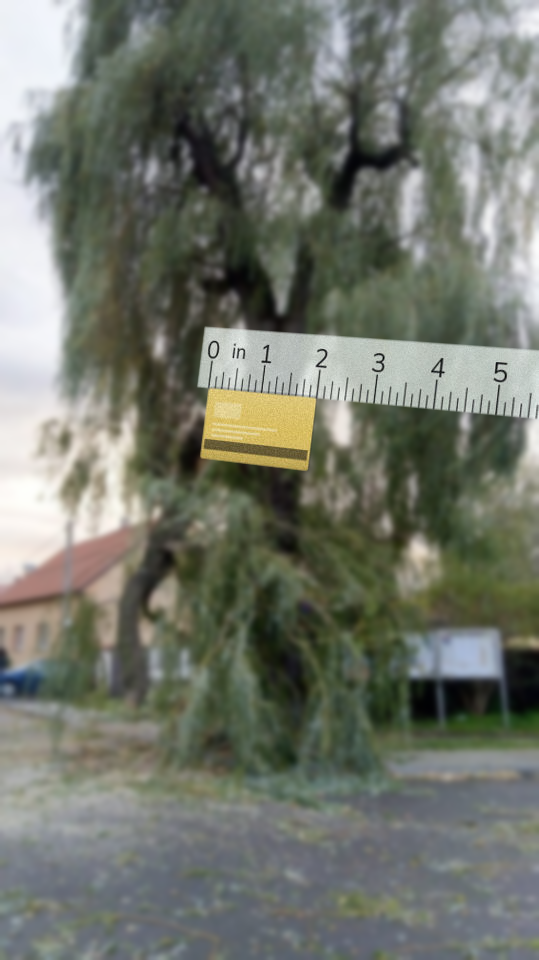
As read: value=2 unit=in
